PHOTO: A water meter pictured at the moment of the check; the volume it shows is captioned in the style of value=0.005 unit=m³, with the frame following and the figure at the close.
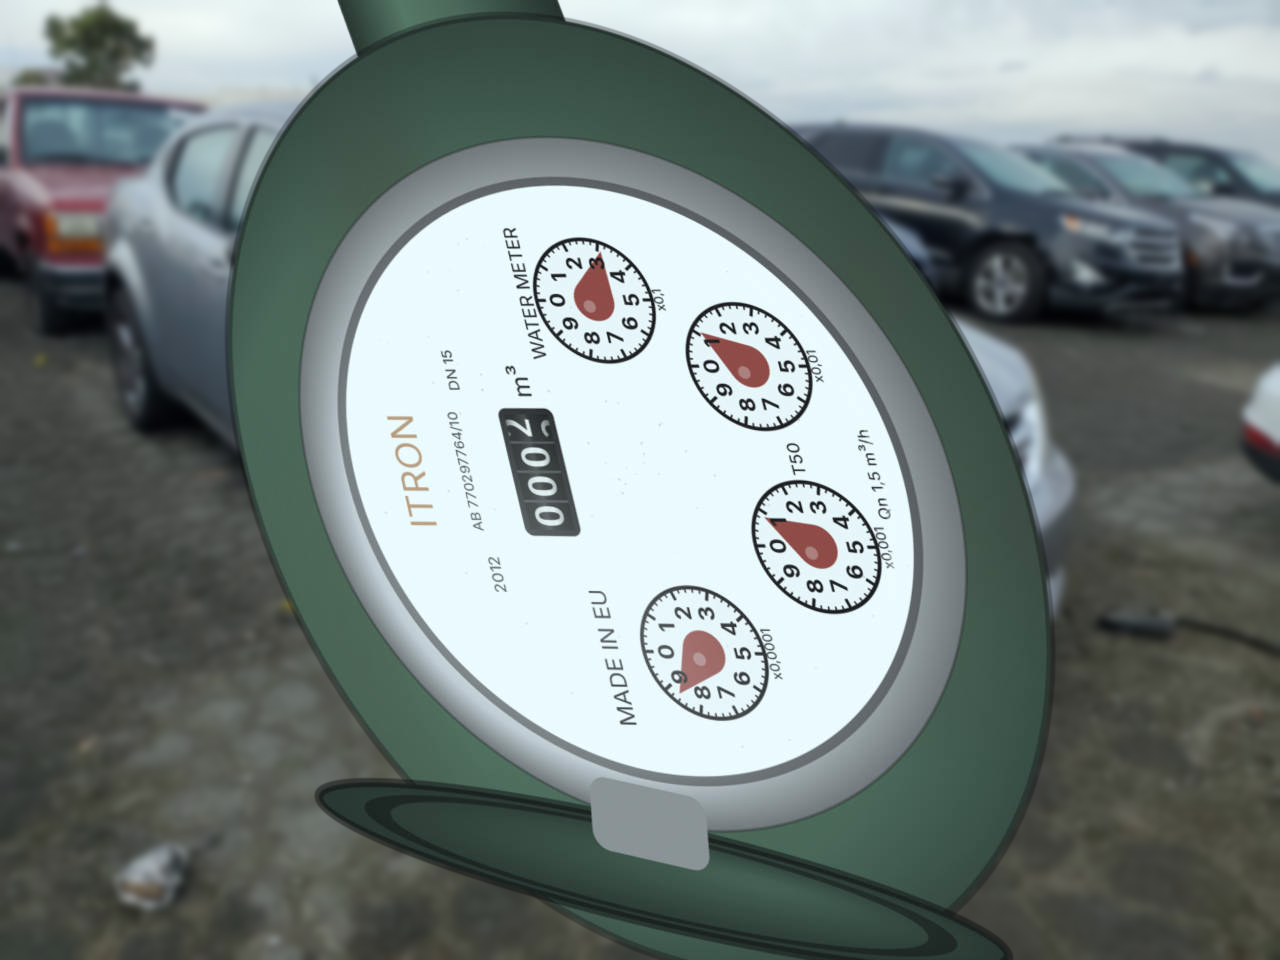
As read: value=2.3108 unit=m³
